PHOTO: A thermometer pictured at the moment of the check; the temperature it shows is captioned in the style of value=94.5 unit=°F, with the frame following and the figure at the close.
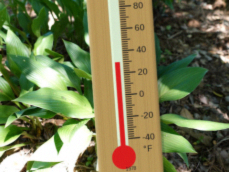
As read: value=30 unit=°F
